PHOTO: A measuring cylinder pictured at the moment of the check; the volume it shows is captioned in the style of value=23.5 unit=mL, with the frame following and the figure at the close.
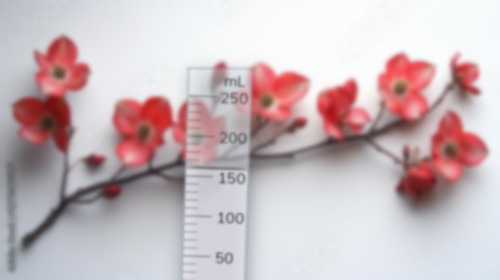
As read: value=160 unit=mL
